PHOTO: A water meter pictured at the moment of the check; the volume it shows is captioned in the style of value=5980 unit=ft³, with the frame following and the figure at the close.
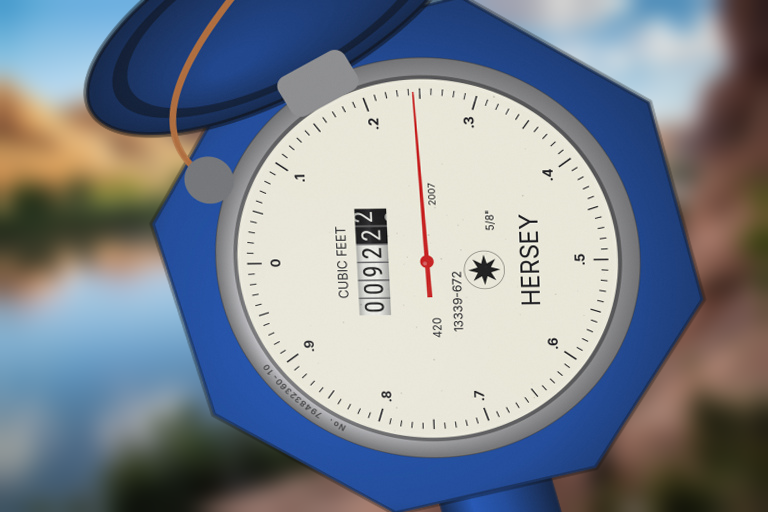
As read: value=9222.24 unit=ft³
